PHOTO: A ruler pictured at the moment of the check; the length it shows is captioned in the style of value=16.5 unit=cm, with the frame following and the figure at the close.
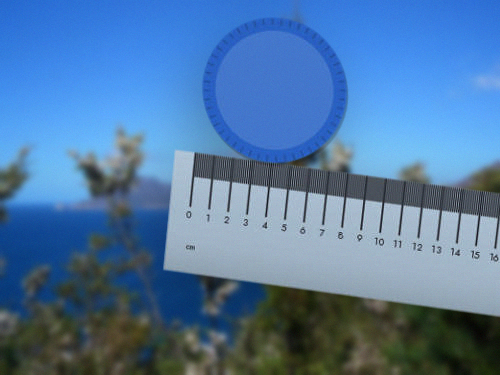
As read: value=7.5 unit=cm
